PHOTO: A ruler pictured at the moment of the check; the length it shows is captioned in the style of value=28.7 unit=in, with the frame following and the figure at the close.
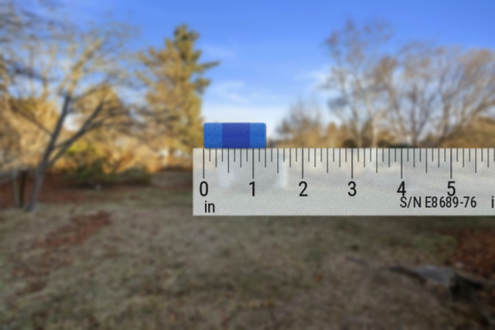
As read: value=1.25 unit=in
